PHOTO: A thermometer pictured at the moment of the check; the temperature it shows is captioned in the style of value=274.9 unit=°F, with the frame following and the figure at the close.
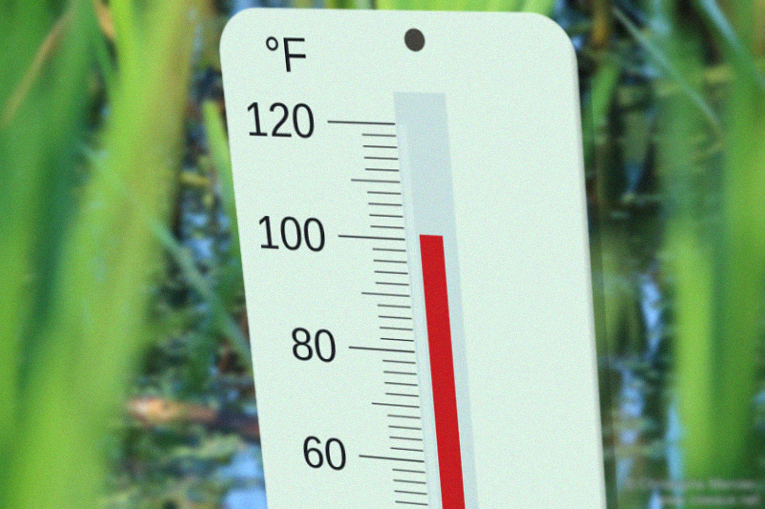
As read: value=101 unit=°F
